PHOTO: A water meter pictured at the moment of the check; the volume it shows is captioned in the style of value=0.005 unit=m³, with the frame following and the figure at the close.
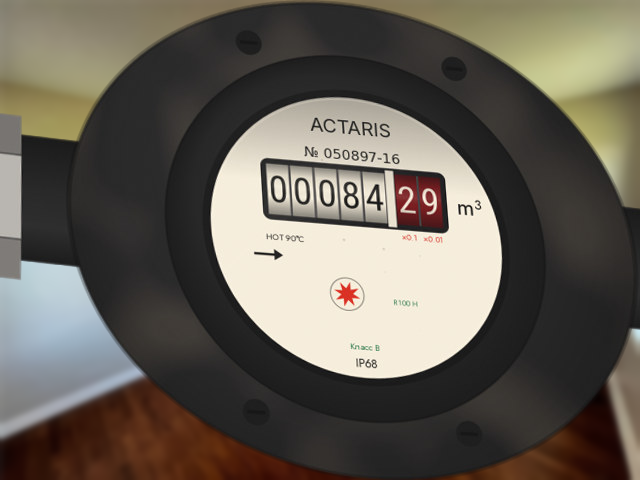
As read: value=84.29 unit=m³
